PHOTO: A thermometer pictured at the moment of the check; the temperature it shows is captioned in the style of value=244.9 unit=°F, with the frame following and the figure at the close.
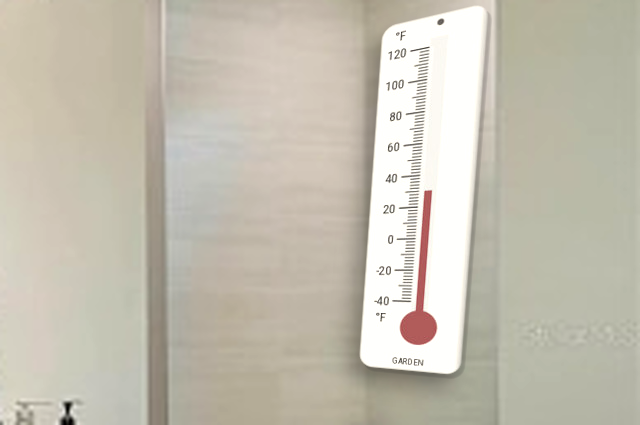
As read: value=30 unit=°F
